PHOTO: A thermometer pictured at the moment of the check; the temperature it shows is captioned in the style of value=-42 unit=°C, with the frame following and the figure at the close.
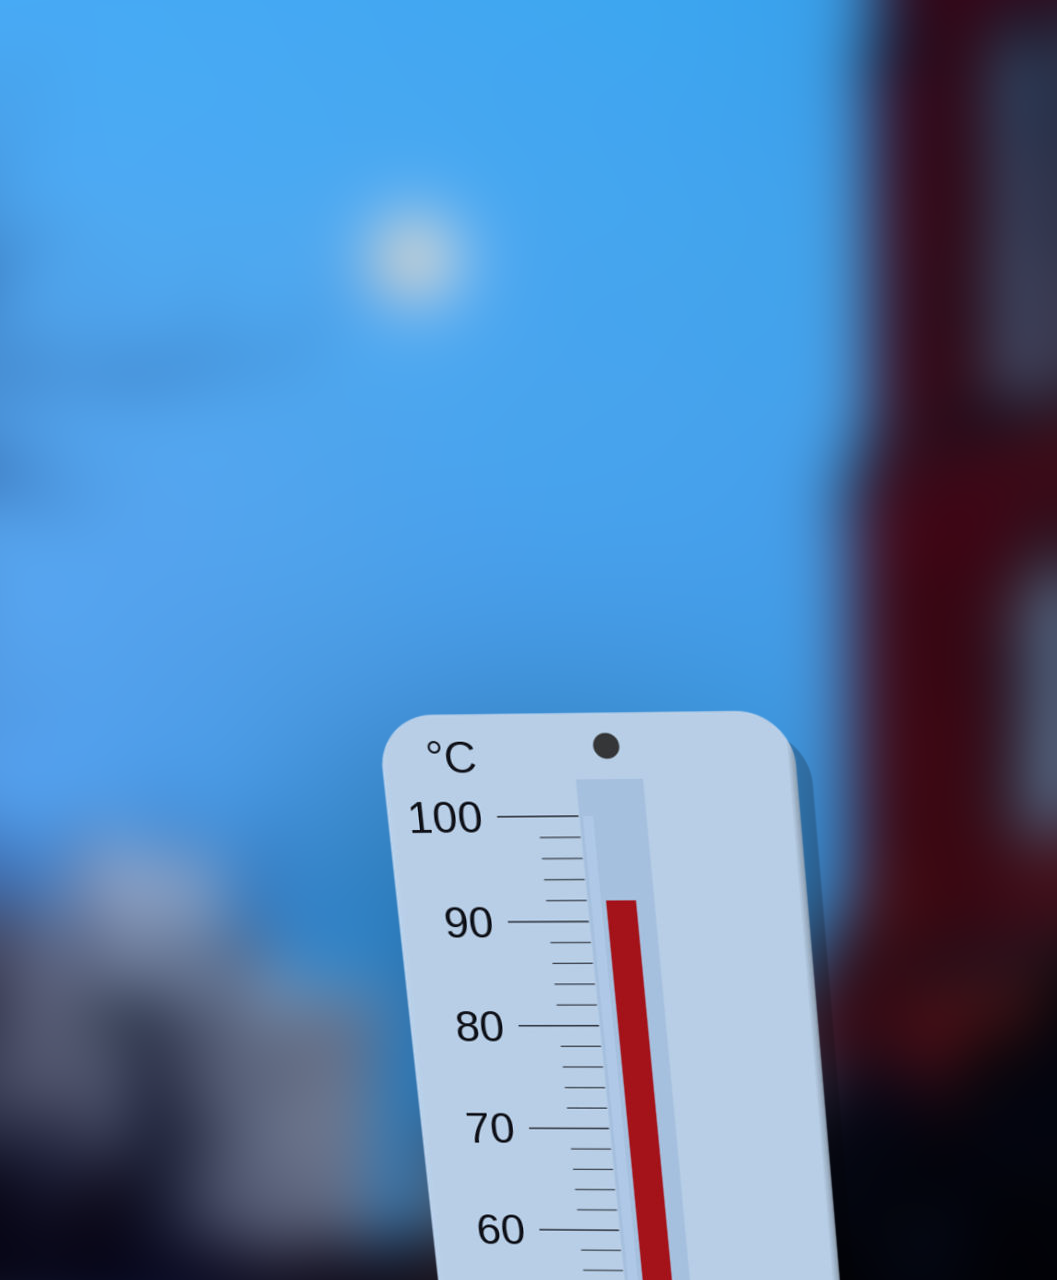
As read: value=92 unit=°C
